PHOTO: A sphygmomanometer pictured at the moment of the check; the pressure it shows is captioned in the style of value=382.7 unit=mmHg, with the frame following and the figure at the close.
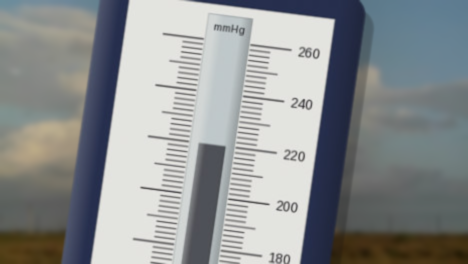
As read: value=220 unit=mmHg
